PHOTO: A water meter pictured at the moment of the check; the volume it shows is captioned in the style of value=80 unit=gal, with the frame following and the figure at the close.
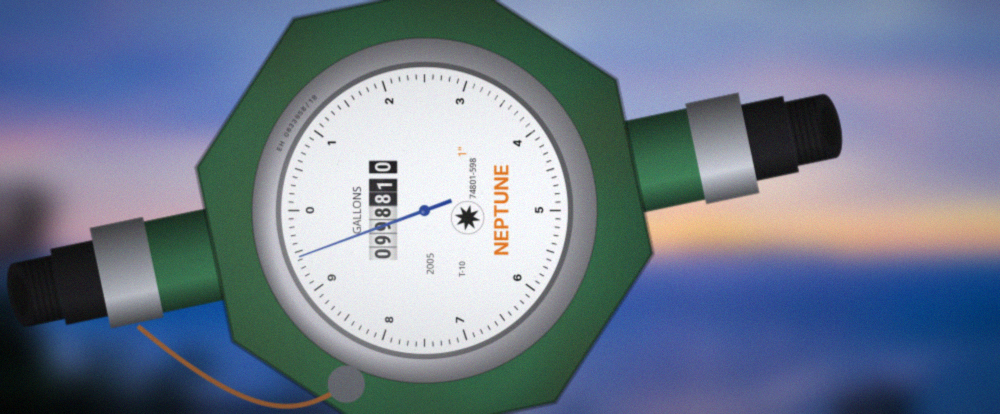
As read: value=998809.4 unit=gal
